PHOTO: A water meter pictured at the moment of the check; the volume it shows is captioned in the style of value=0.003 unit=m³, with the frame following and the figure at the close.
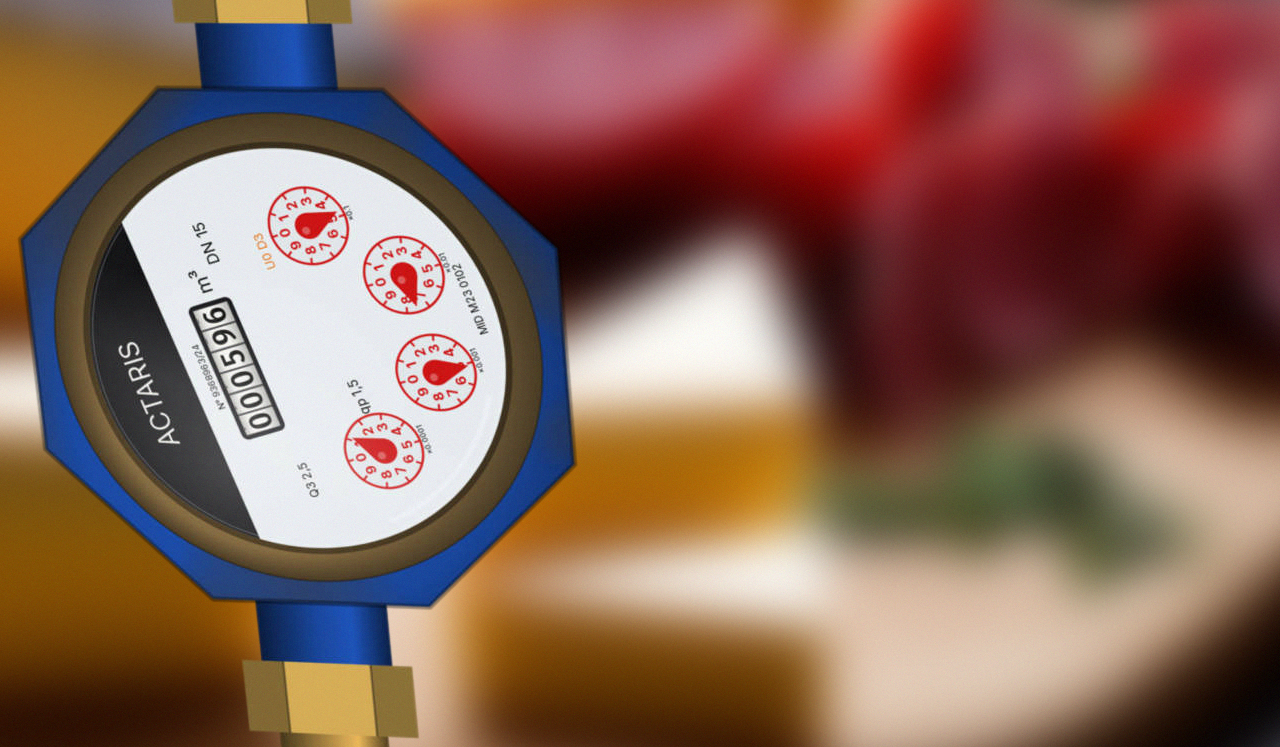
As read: value=596.4751 unit=m³
